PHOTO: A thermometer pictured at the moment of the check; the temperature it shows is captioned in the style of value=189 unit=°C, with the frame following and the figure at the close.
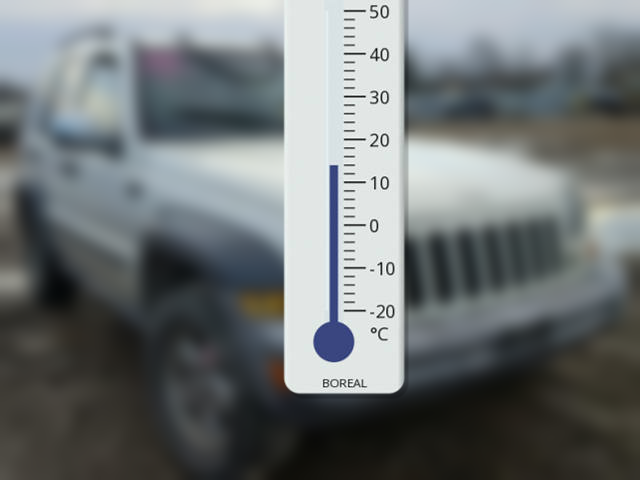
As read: value=14 unit=°C
